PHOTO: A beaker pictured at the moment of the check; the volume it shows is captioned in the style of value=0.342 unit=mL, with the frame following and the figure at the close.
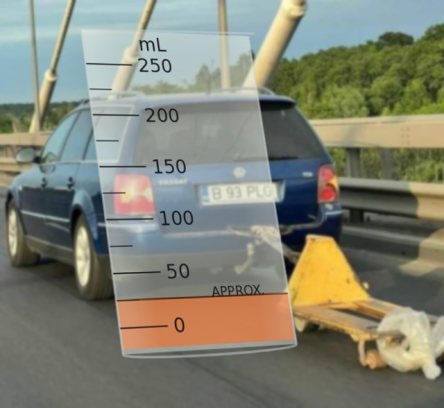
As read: value=25 unit=mL
